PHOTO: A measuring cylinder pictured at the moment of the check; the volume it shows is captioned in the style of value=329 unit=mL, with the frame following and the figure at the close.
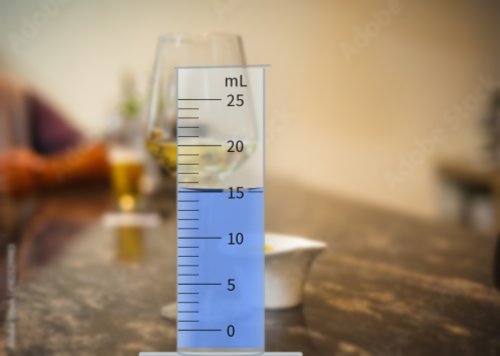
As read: value=15 unit=mL
